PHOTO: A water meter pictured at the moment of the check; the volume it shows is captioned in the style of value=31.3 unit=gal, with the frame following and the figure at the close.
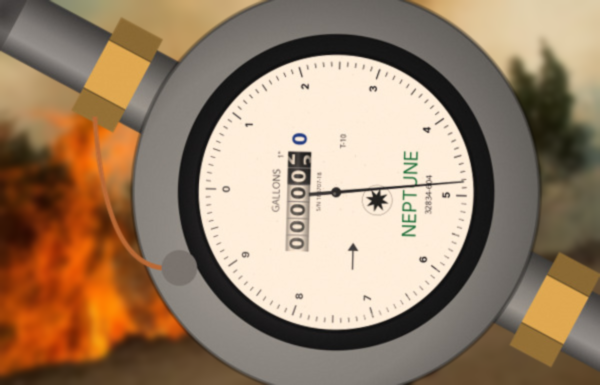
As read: value=24.8 unit=gal
